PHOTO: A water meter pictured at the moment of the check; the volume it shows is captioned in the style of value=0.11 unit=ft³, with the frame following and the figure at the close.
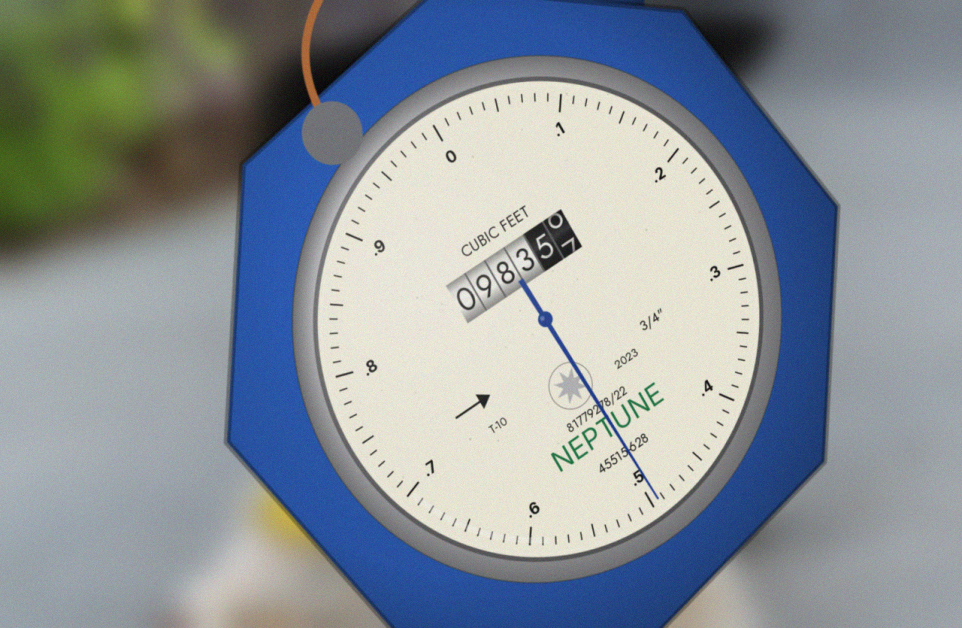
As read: value=98356.49 unit=ft³
